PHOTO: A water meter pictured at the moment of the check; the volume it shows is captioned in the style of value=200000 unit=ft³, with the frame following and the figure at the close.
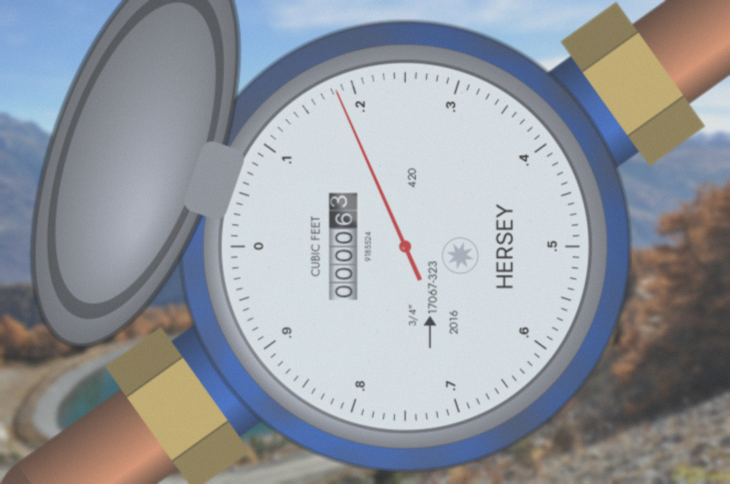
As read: value=63.18 unit=ft³
